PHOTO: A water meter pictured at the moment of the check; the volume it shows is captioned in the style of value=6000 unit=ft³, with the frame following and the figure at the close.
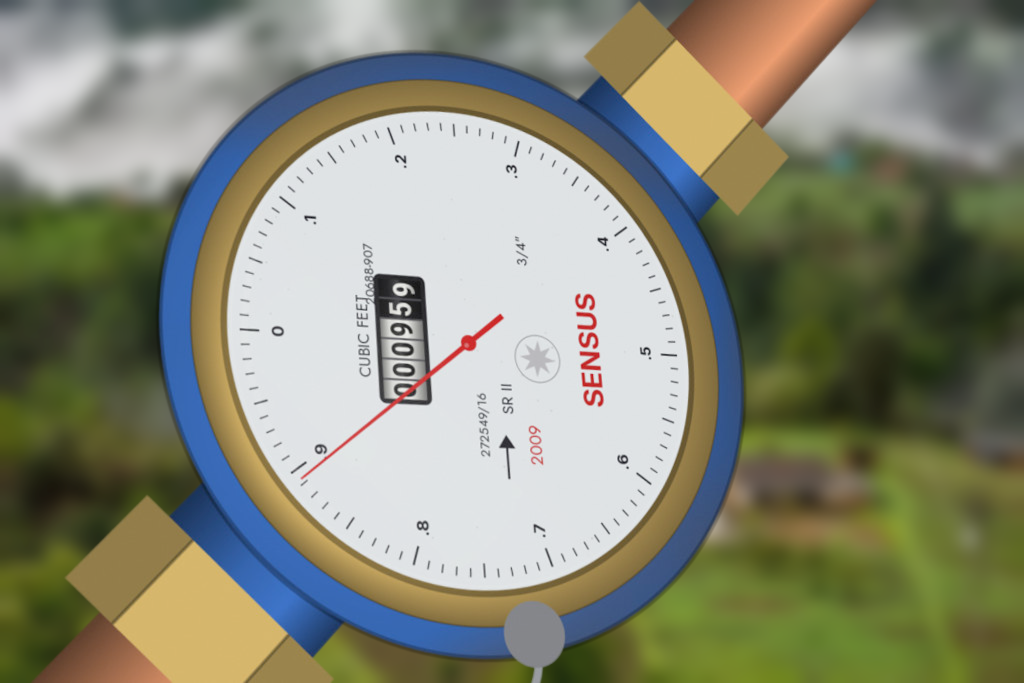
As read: value=958.89 unit=ft³
